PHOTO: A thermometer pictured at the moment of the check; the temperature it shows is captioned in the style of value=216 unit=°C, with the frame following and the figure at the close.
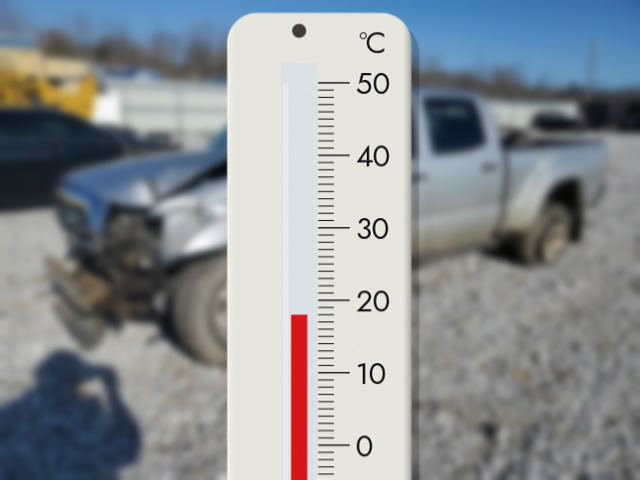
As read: value=18 unit=°C
